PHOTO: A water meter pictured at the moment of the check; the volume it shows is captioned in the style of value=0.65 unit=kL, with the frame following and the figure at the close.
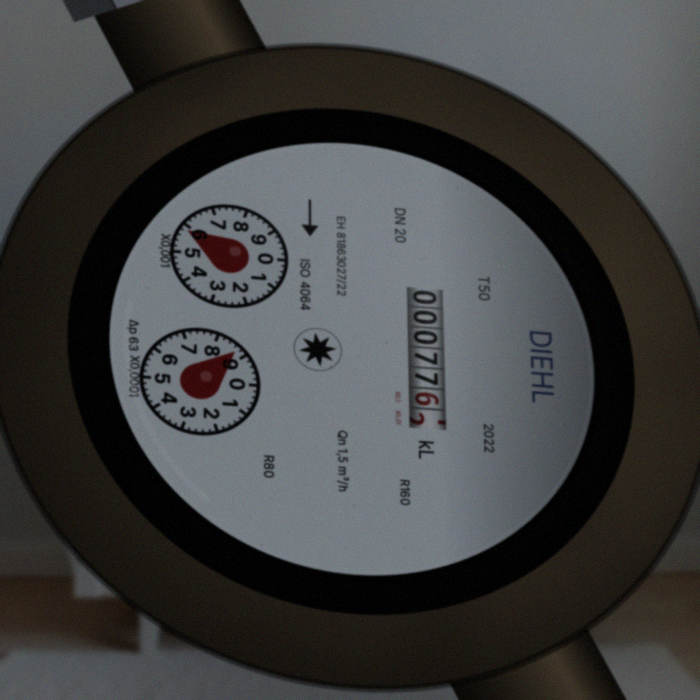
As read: value=77.6158 unit=kL
